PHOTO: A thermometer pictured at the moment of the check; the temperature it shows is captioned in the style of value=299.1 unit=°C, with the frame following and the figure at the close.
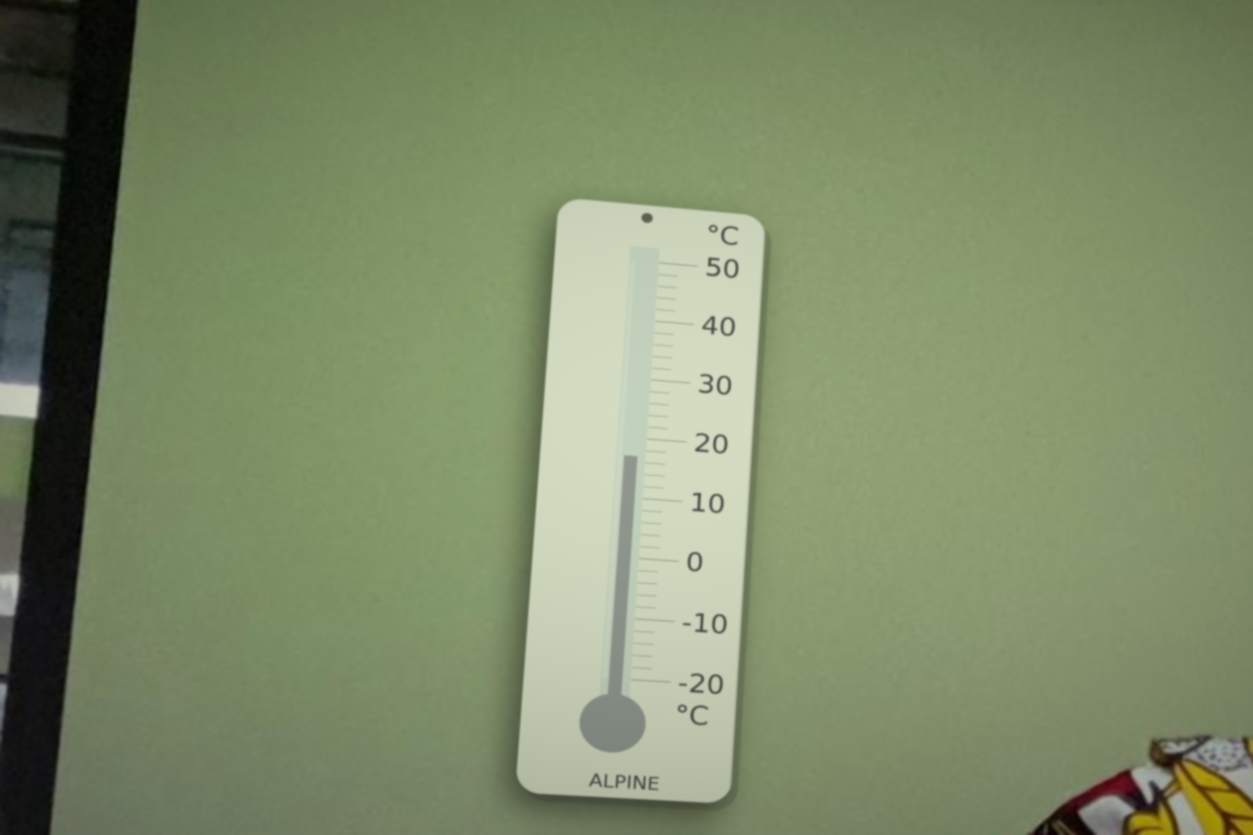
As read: value=17 unit=°C
